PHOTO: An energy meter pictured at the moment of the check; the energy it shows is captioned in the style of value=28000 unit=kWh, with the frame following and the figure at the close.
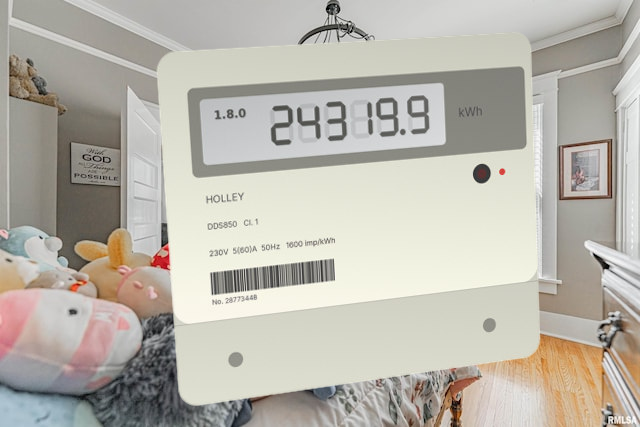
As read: value=24319.9 unit=kWh
